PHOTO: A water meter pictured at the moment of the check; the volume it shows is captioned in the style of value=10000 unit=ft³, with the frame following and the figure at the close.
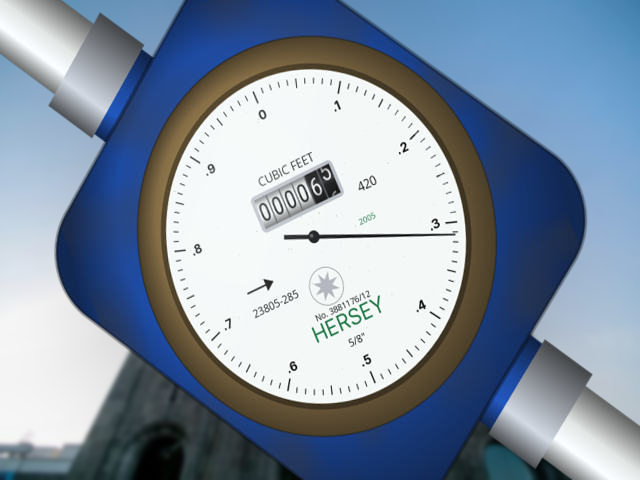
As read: value=65.31 unit=ft³
